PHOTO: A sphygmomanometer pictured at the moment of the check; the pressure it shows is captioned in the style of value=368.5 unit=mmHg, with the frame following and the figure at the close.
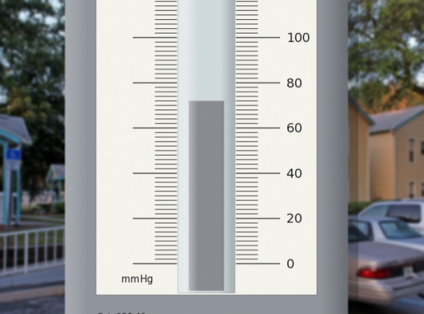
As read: value=72 unit=mmHg
